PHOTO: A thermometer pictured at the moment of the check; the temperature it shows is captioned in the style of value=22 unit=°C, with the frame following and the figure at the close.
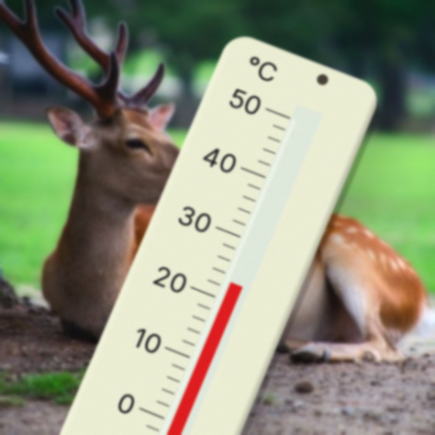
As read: value=23 unit=°C
